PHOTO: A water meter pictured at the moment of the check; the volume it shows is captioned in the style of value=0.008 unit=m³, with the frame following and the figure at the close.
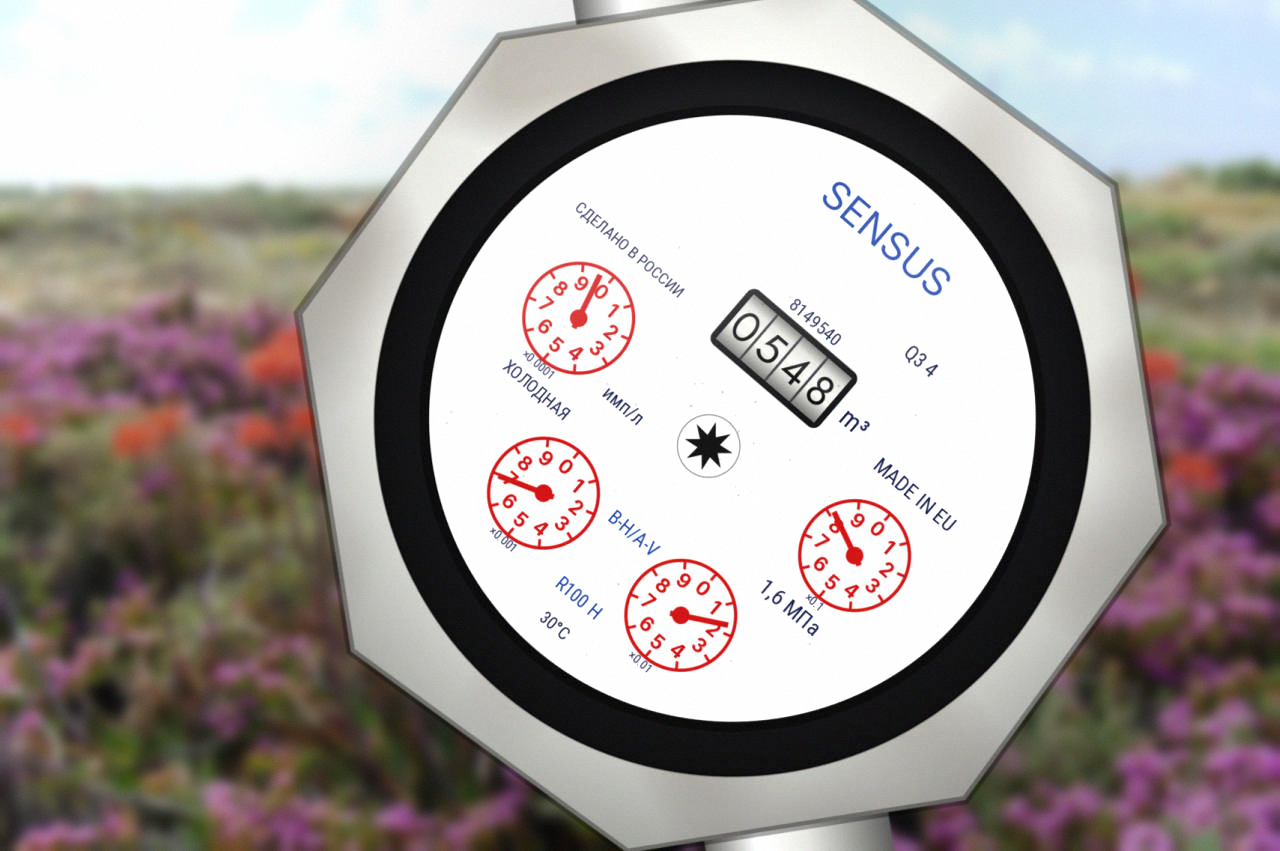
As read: value=548.8169 unit=m³
